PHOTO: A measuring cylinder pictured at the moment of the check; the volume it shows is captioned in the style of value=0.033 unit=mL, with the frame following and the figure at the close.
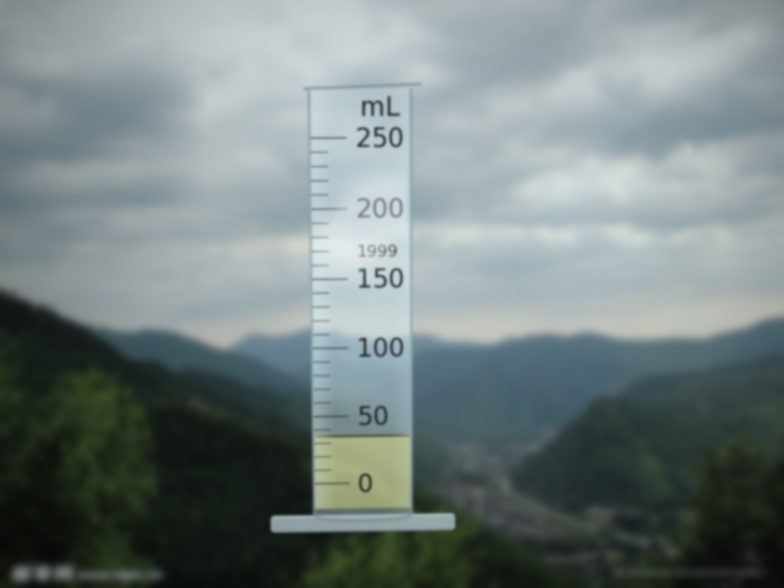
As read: value=35 unit=mL
